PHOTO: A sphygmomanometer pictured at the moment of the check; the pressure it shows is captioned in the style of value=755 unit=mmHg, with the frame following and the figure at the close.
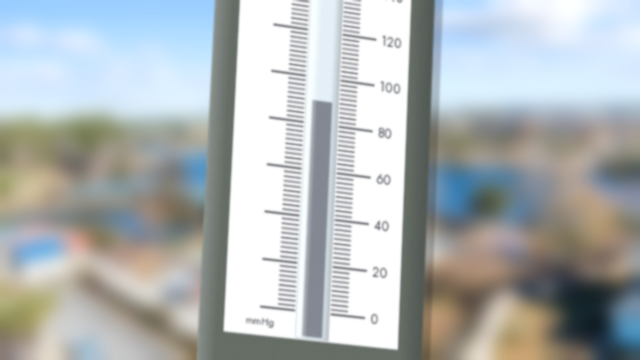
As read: value=90 unit=mmHg
